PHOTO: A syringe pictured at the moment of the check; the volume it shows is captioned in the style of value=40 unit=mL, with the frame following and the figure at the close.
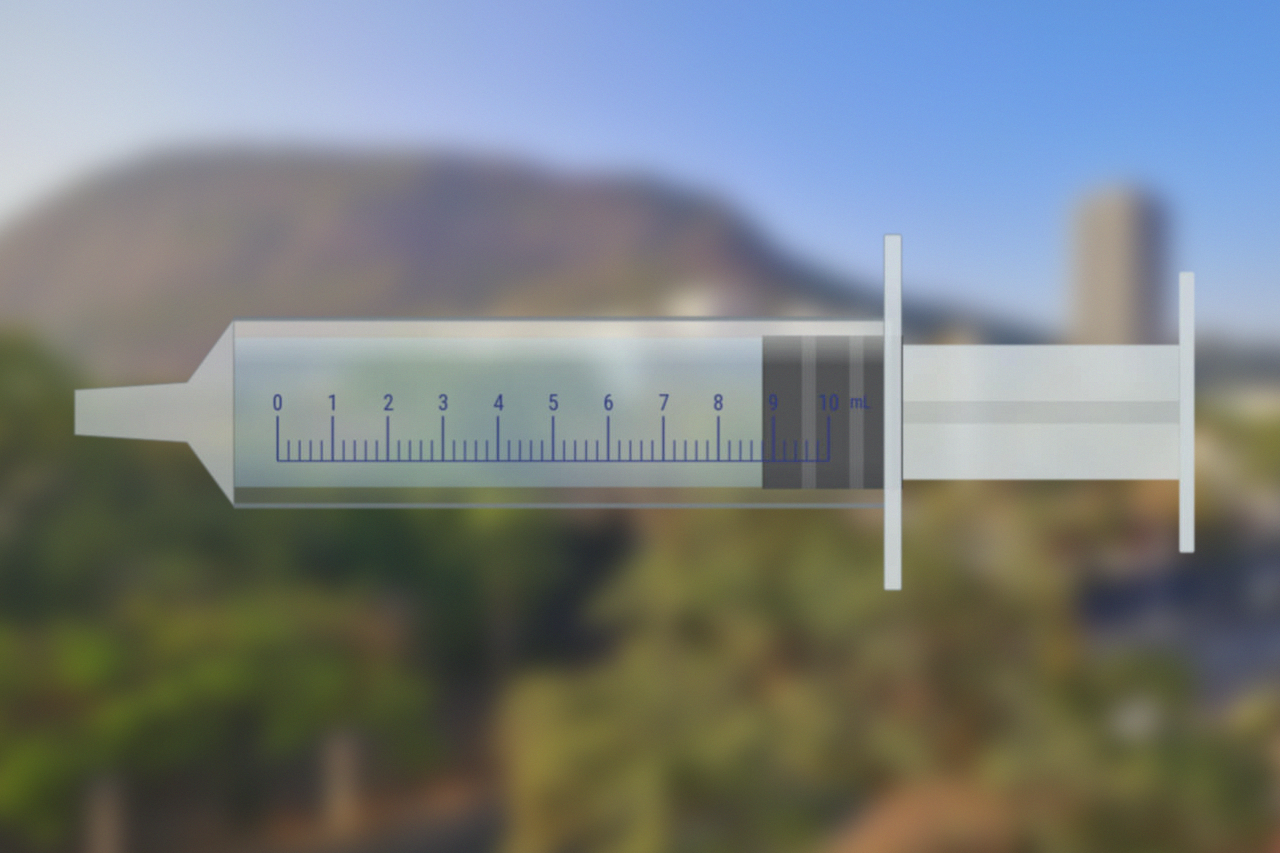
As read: value=8.8 unit=mL
